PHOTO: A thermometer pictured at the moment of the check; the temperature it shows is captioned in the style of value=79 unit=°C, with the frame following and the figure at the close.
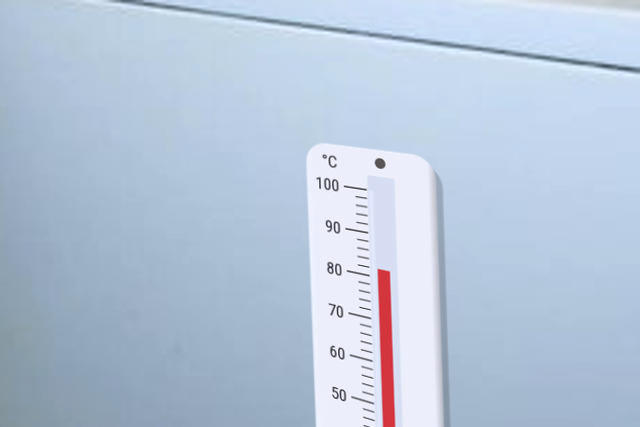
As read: value=82 unit=°C
